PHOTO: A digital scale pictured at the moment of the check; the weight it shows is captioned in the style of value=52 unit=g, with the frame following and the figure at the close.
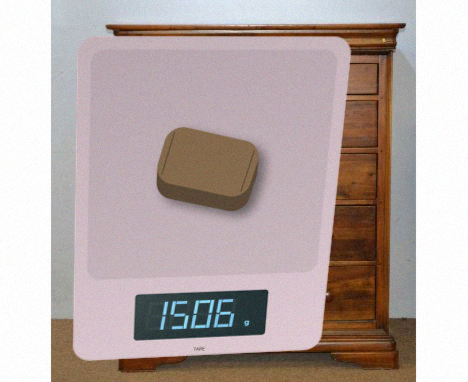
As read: value=1506 unit=g
